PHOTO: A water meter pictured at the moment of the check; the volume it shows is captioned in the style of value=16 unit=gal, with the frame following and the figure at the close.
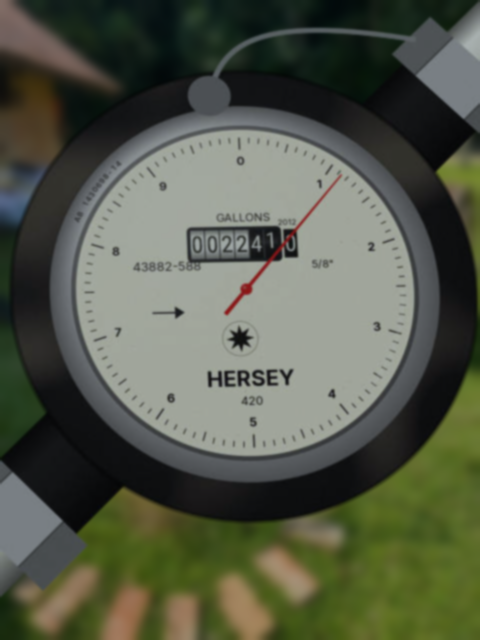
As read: value=22411.1 unit=gal
